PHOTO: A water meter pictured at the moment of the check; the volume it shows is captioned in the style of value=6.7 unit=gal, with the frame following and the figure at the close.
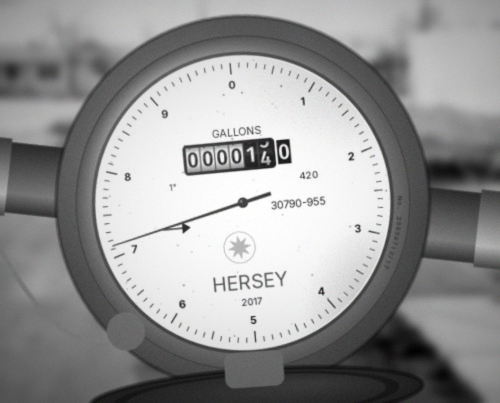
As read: value=137.1 unit=gal
